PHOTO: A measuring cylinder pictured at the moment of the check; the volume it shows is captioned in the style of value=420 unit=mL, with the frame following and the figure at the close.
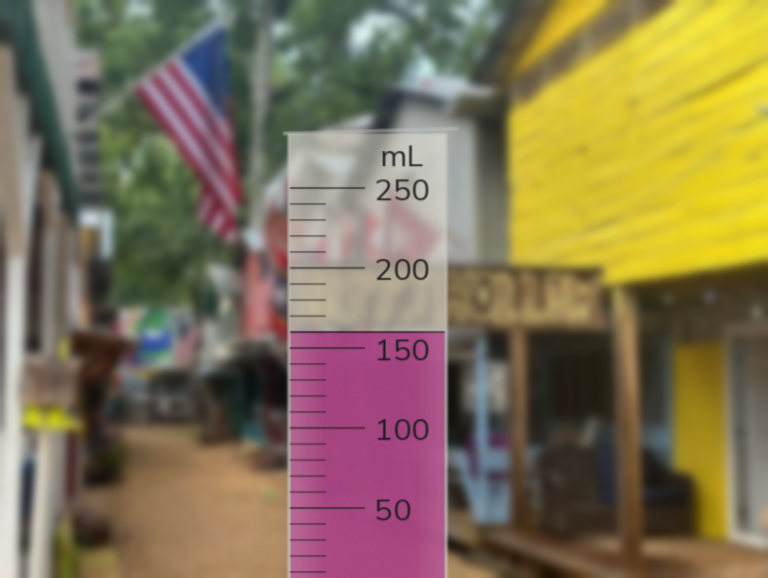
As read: value=160 unit=mL
